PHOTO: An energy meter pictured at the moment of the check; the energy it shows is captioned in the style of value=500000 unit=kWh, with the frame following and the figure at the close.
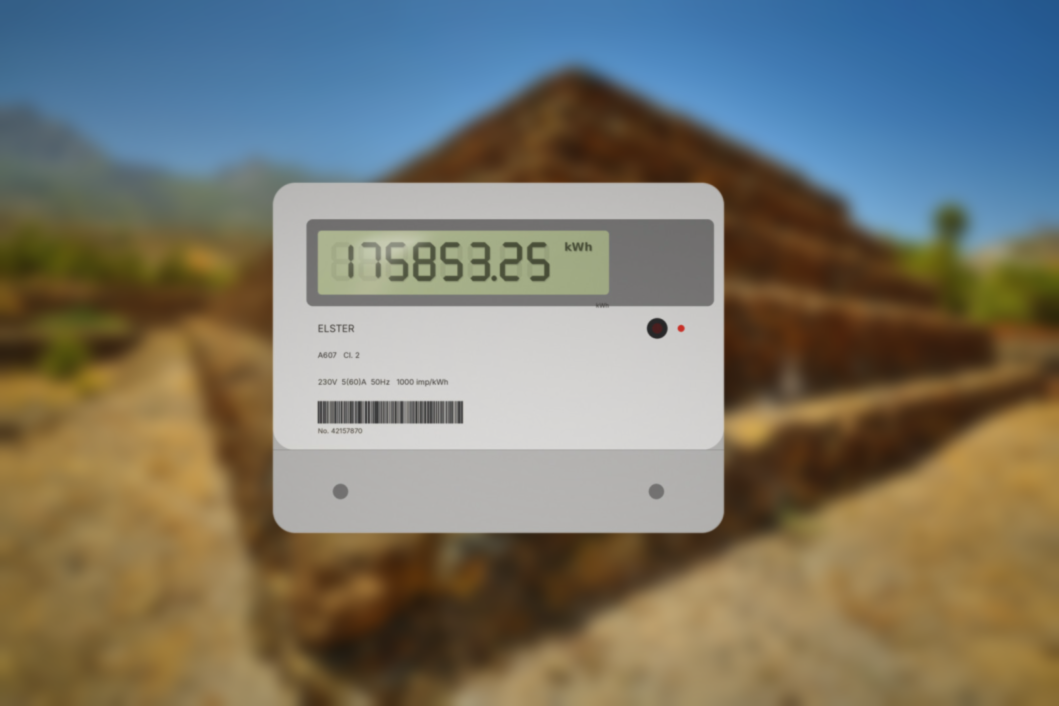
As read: value=175853.25 unit=kWh
